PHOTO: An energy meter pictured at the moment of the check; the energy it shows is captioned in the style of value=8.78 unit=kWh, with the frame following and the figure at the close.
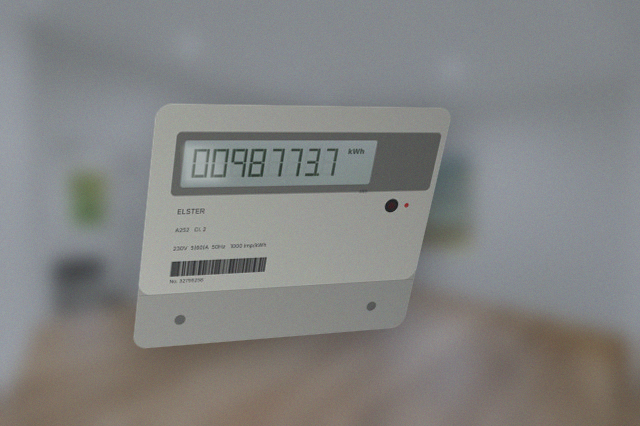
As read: value=98773.7 unit=kWh
